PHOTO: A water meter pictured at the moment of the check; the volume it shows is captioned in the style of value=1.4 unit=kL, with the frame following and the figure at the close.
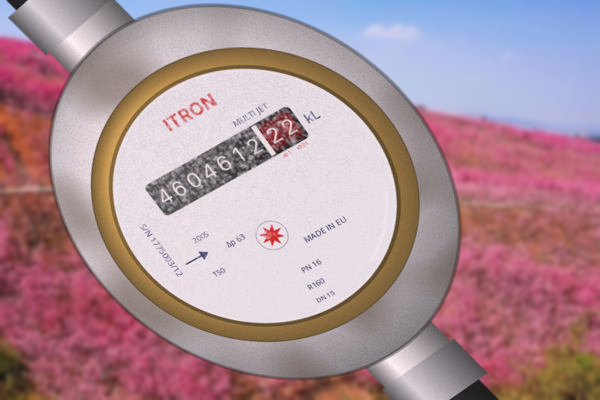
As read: value=4604612.22 unit=kL
